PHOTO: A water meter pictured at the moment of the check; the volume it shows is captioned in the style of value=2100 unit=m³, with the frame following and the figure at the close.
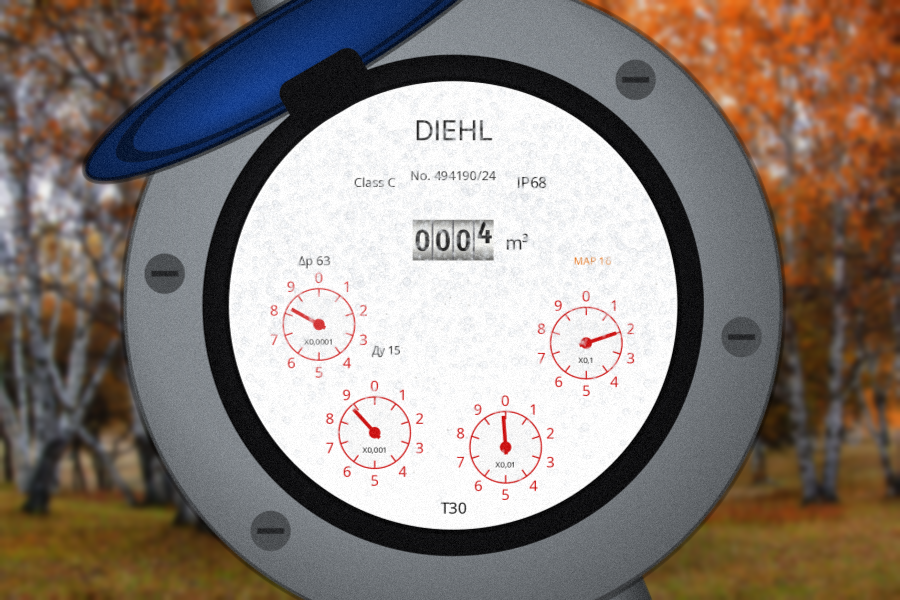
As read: value=4.1988 unit=m³
